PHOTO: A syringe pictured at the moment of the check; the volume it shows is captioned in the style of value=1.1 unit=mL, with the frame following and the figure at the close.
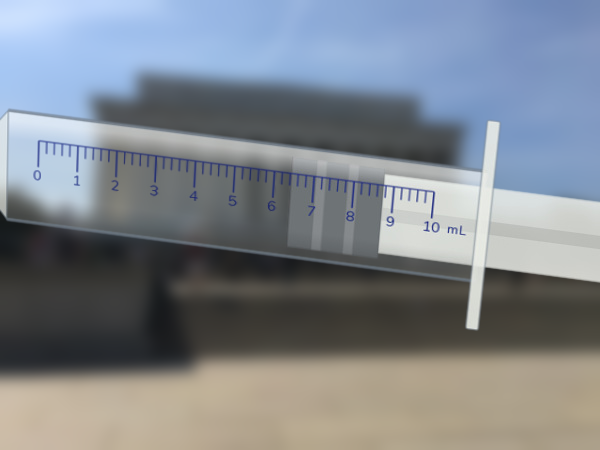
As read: value=6.4 unit=mL
